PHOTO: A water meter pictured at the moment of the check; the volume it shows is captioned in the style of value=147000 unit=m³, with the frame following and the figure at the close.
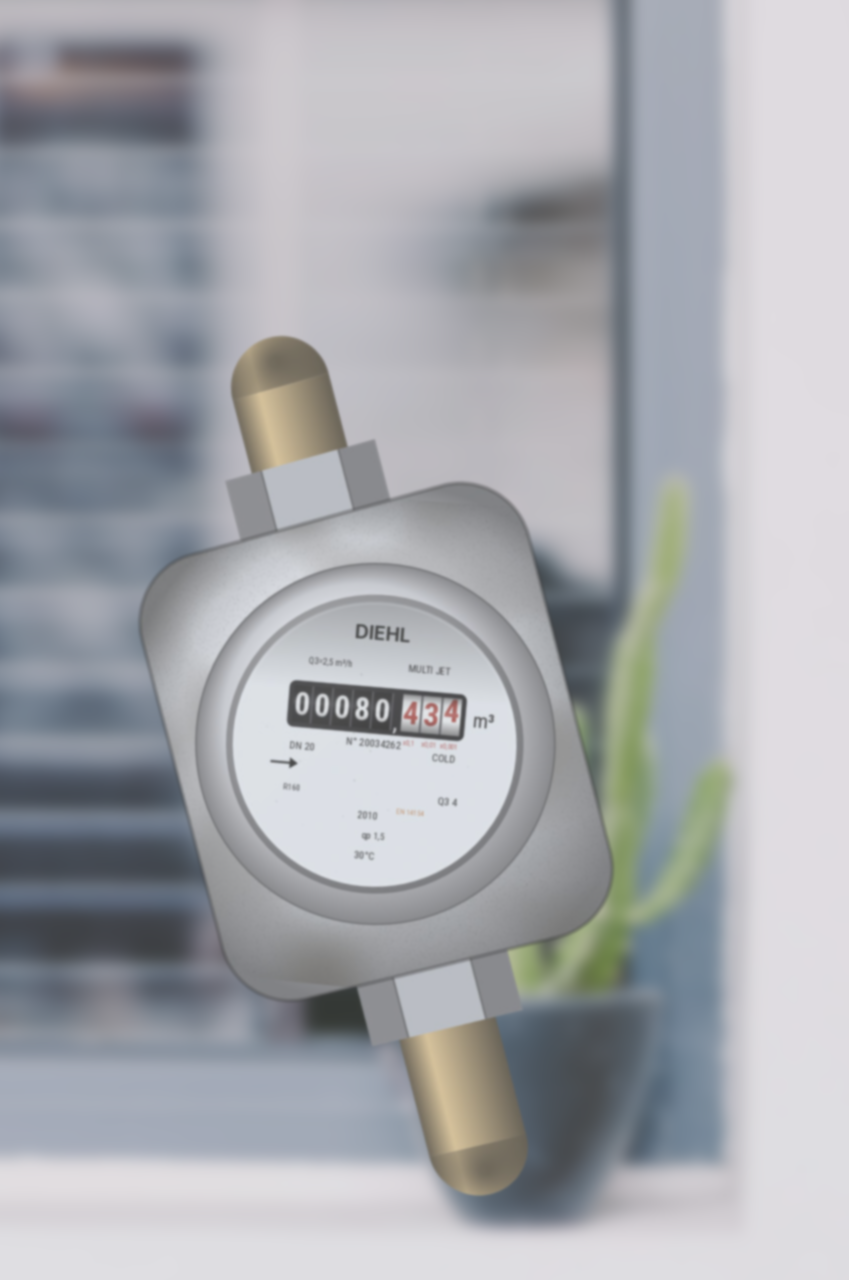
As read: value=80.434 unit=m³
